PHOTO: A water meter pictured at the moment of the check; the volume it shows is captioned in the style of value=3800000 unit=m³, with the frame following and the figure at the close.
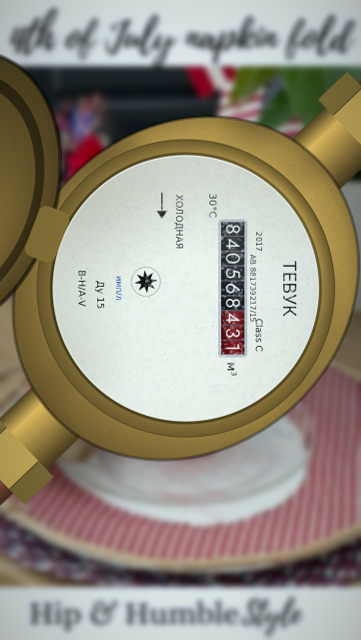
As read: value=840568.431 unit=m³
